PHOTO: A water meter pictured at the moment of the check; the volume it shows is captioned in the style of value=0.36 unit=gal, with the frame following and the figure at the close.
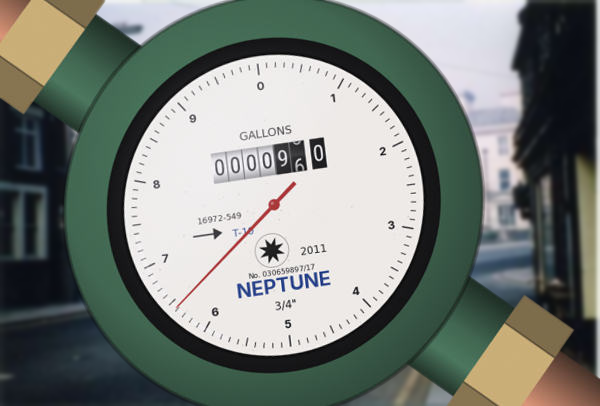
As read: value=956.4 unit=gal
